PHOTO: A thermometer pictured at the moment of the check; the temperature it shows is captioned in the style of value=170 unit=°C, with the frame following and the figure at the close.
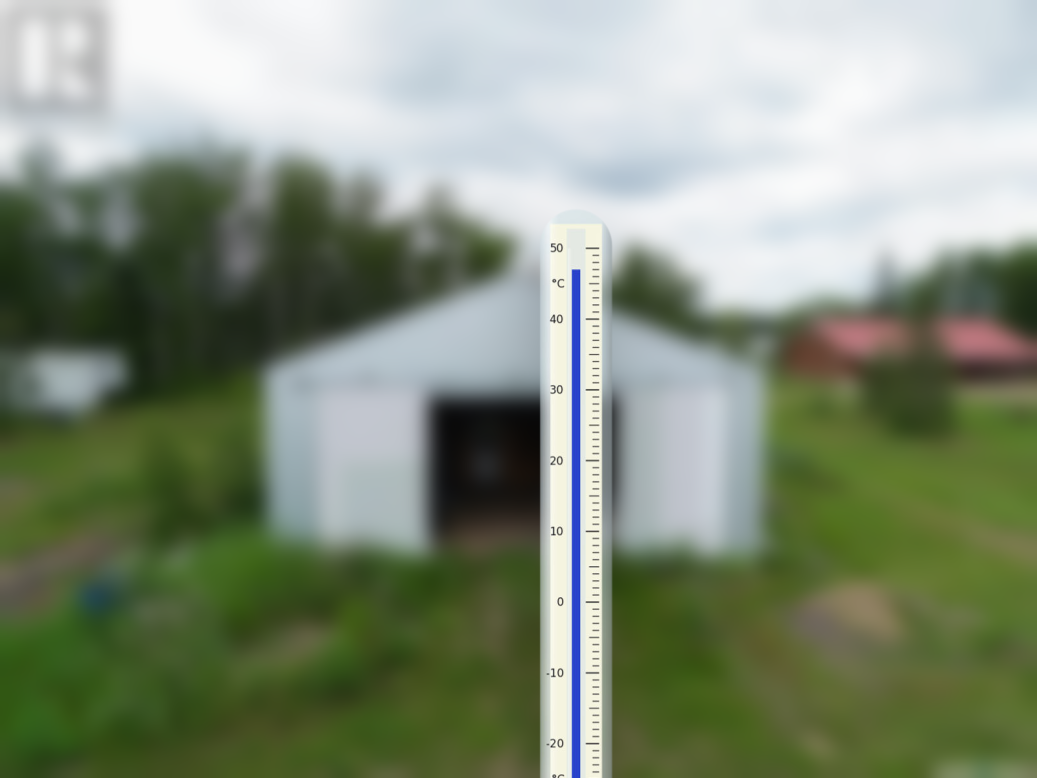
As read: value=47 unit=°C
